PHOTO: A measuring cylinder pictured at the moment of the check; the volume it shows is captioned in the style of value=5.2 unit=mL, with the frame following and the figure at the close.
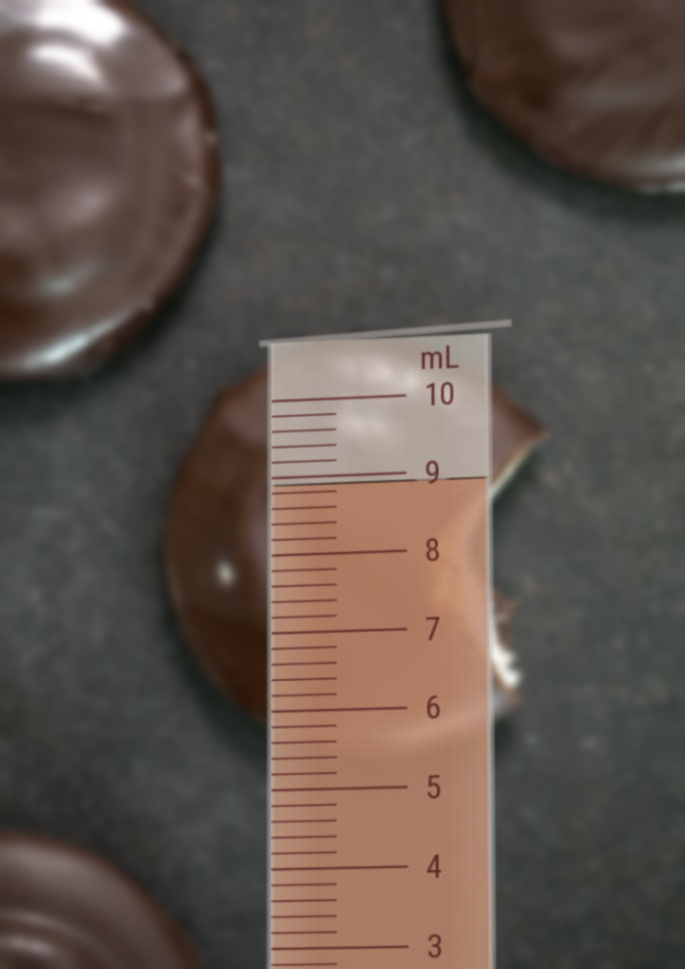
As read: value=8.9 unit=mL
